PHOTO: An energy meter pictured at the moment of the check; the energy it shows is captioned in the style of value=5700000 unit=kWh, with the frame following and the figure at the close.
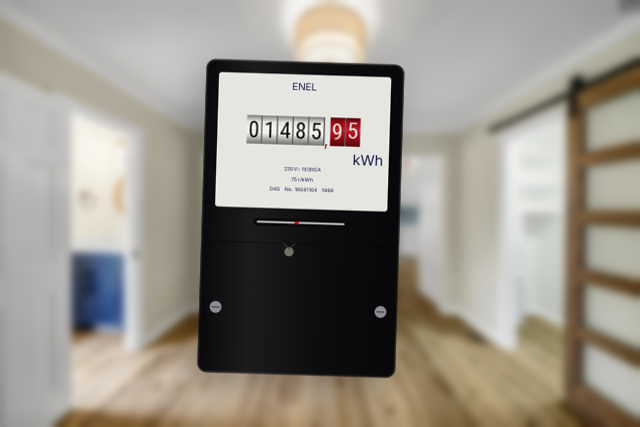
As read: value=1485.95 unit=kWh
